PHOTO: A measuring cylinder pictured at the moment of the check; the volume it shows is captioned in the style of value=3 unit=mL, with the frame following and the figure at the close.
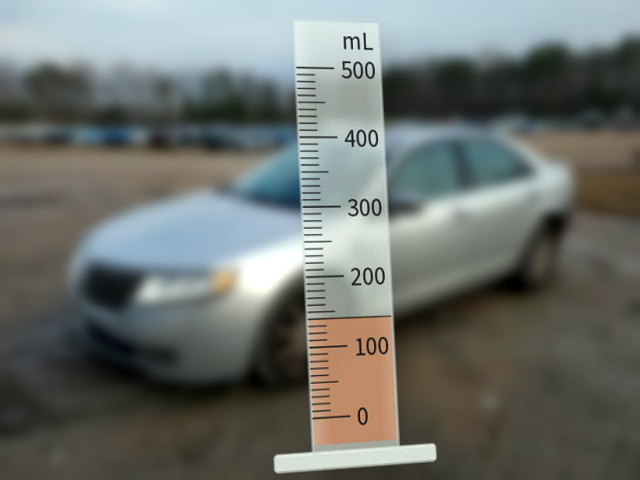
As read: value=140 unit=mL
